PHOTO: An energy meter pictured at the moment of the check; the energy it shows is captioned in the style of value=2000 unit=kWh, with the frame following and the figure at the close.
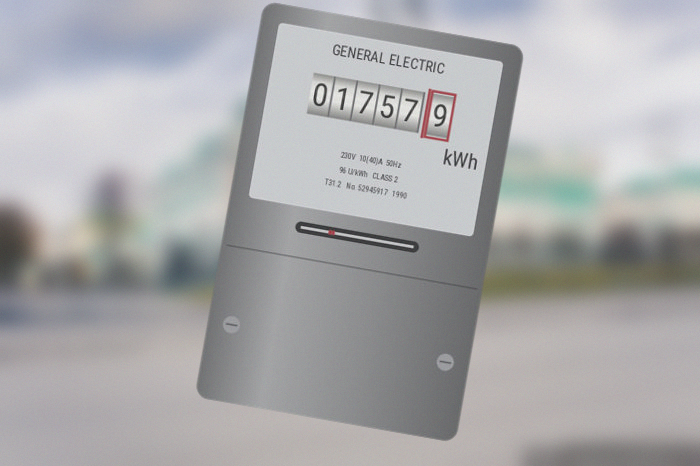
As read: value=1757.9 unit=kWh
